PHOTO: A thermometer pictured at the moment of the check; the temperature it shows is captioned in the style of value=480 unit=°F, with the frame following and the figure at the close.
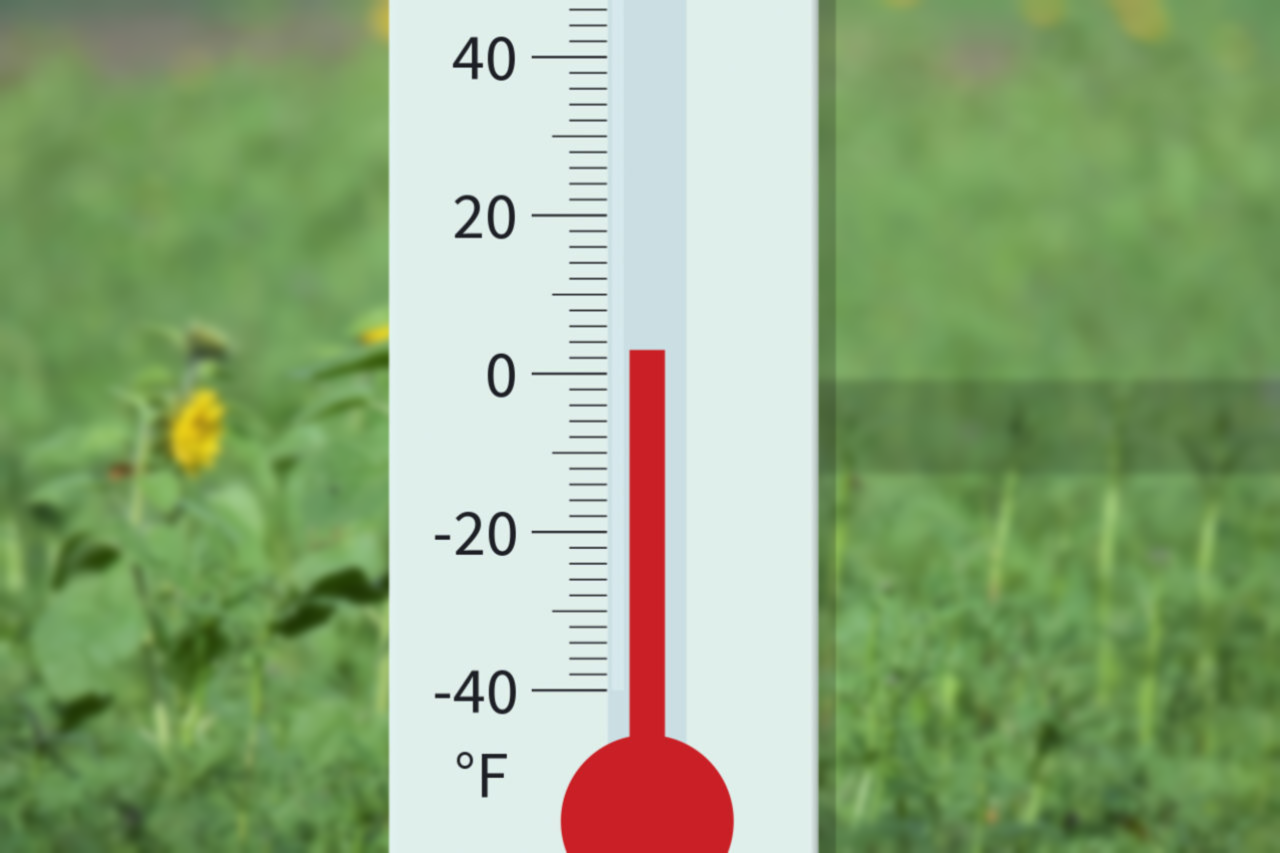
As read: value=3 unit=°F
